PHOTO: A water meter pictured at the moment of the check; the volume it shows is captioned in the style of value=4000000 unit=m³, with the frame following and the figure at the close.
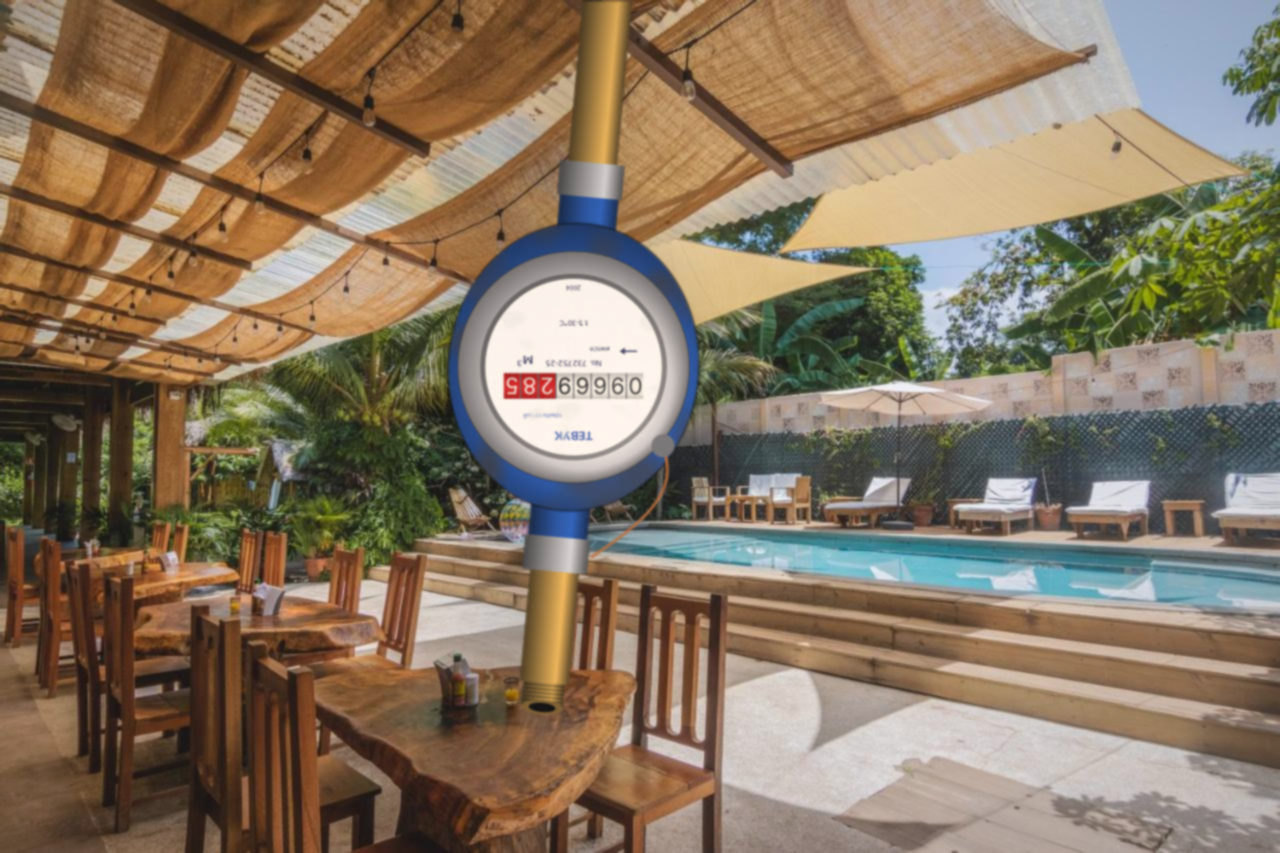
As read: value=9669.285 unit=m³
